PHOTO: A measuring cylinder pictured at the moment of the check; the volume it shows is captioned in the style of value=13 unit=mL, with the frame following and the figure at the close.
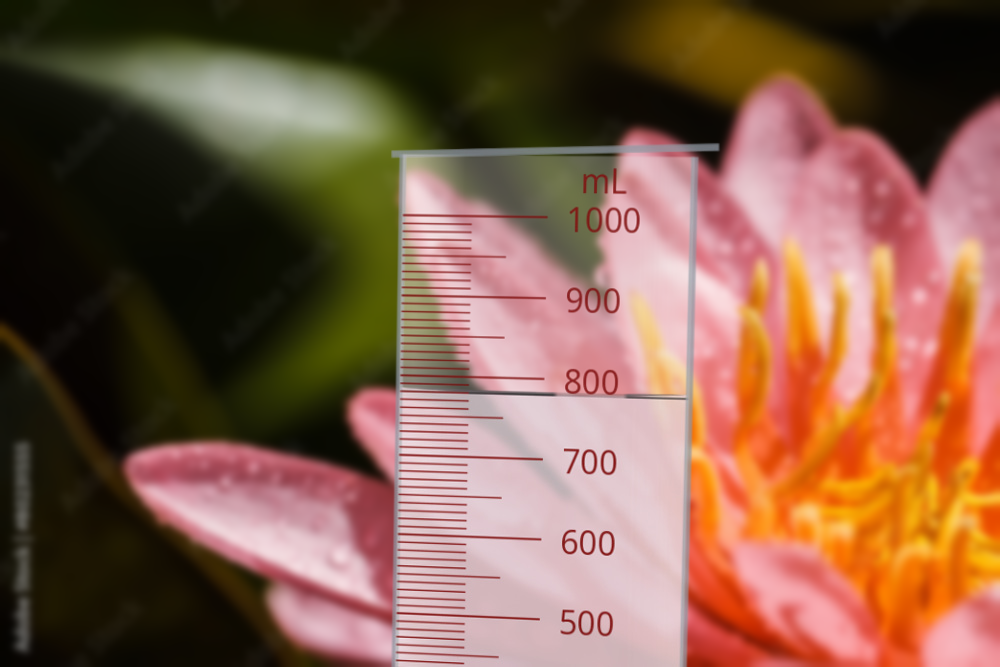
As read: value=780 unit=mL
